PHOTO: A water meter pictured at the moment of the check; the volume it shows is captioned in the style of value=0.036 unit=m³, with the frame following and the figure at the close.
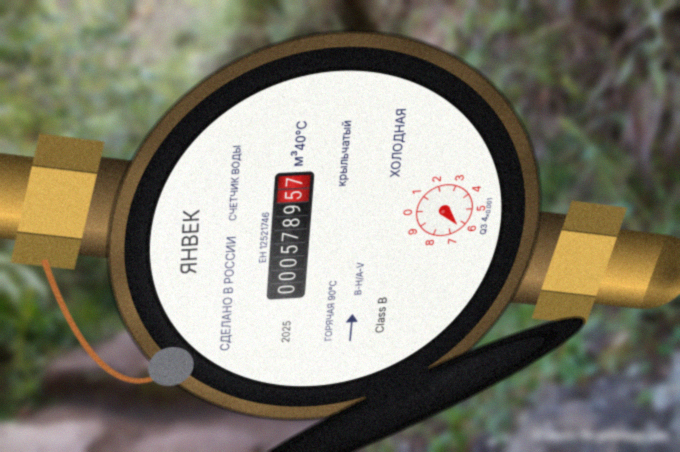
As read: value=5789.576 unit=m³
